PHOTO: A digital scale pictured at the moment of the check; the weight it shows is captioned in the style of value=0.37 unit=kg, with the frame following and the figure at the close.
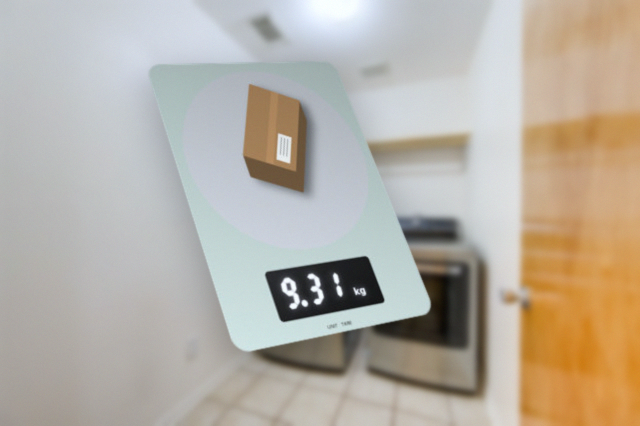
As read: value=9.31 unit=kg
